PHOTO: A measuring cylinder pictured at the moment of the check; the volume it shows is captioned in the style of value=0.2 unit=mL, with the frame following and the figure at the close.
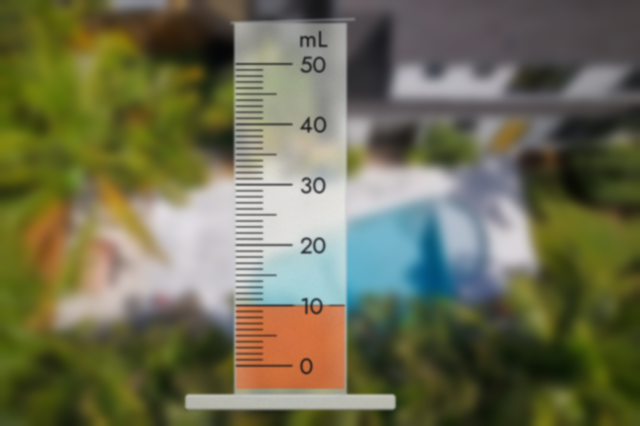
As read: value=10 unit=mL
